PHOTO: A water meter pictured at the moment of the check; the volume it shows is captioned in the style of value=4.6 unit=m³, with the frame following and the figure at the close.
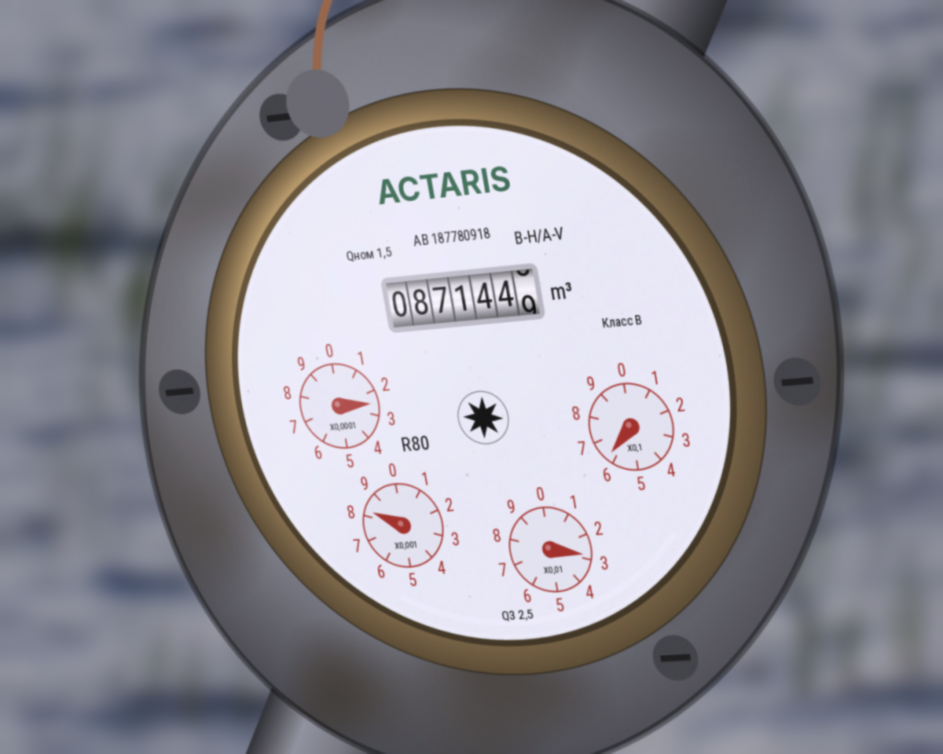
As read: value=871448.6282 unit=m³
